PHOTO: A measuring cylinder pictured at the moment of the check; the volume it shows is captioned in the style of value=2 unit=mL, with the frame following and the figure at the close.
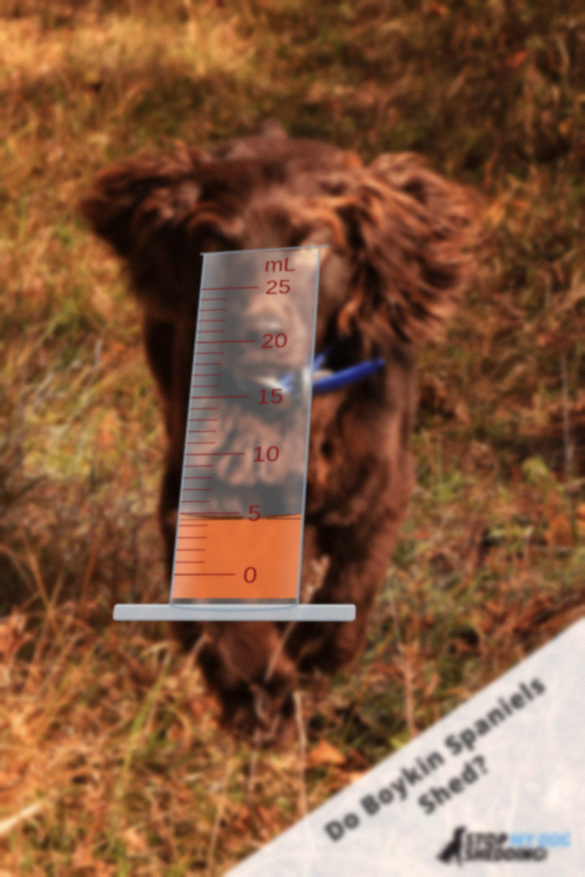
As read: value=4.5 unit=mL
